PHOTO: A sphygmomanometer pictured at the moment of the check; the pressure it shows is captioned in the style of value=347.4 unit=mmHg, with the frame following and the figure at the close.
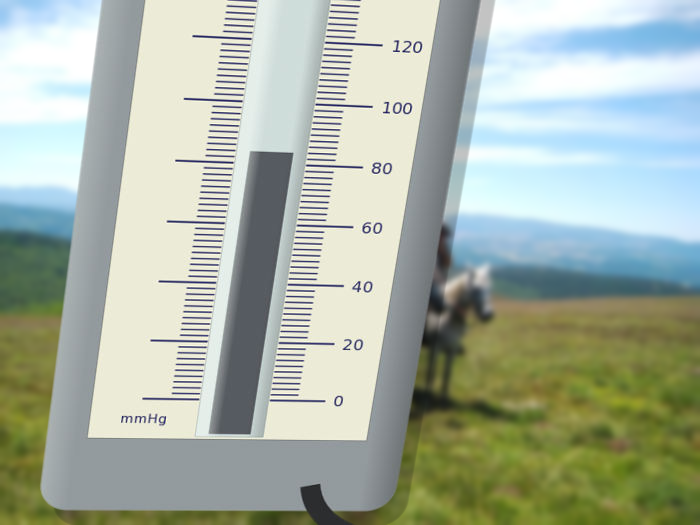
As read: value=84 unit=mmHg
